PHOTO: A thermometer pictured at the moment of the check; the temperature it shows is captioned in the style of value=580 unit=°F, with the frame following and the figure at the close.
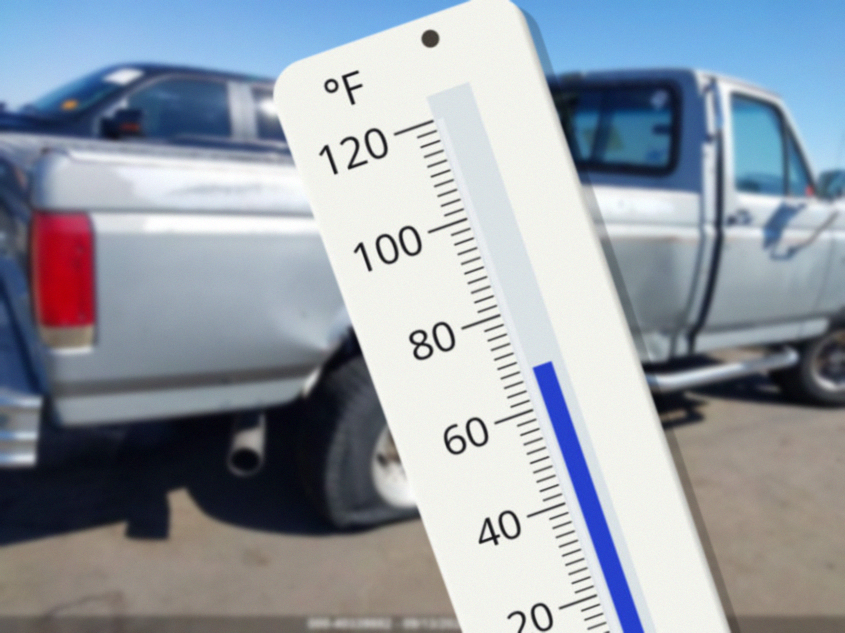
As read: value=68 unit=°F
